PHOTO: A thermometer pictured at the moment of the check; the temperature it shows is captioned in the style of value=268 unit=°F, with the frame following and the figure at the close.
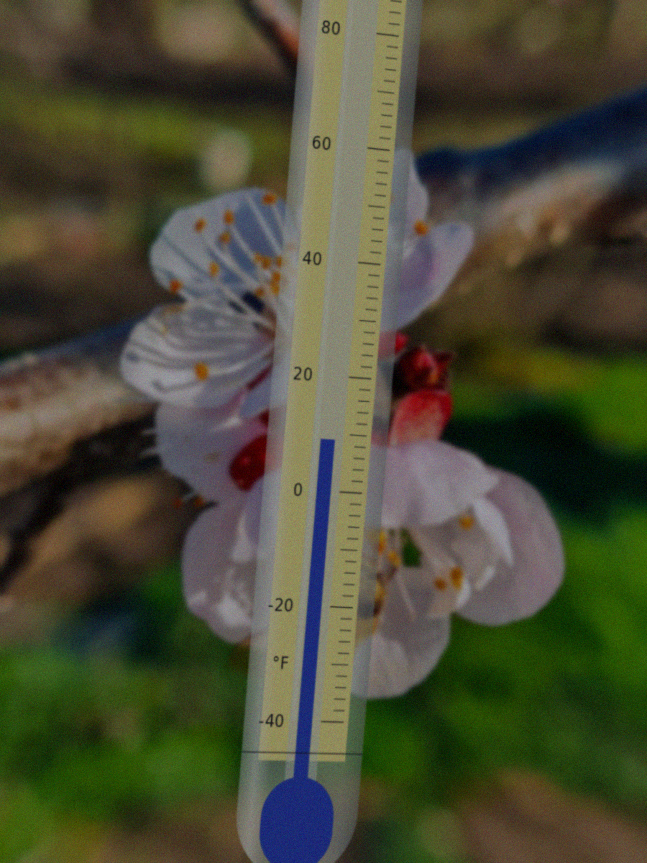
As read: value=9 unit=°F
